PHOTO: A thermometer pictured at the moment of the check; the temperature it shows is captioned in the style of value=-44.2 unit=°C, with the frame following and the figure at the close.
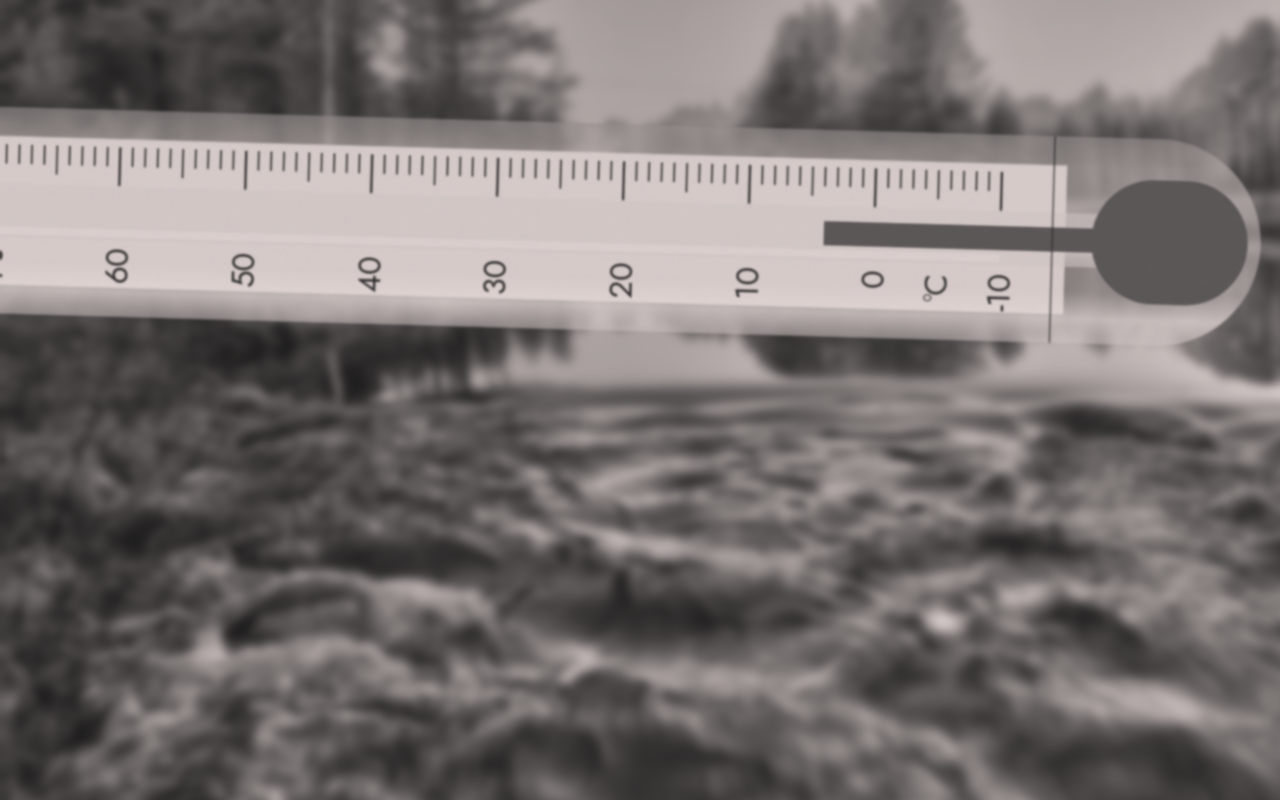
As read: value=4 unit=°C
